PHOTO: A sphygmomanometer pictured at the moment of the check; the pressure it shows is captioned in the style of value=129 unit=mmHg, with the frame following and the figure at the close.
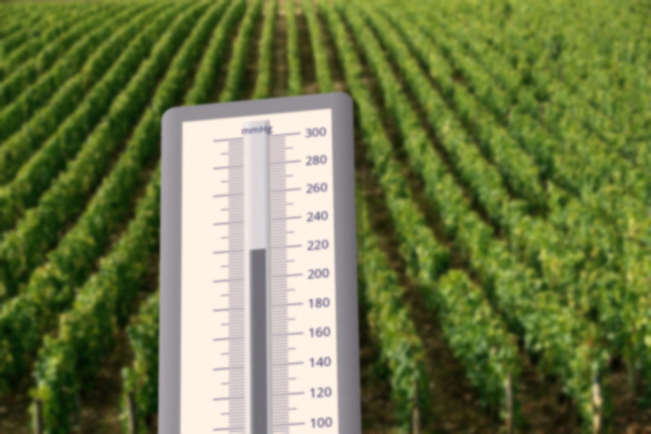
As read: value=220 unit=mmHg
